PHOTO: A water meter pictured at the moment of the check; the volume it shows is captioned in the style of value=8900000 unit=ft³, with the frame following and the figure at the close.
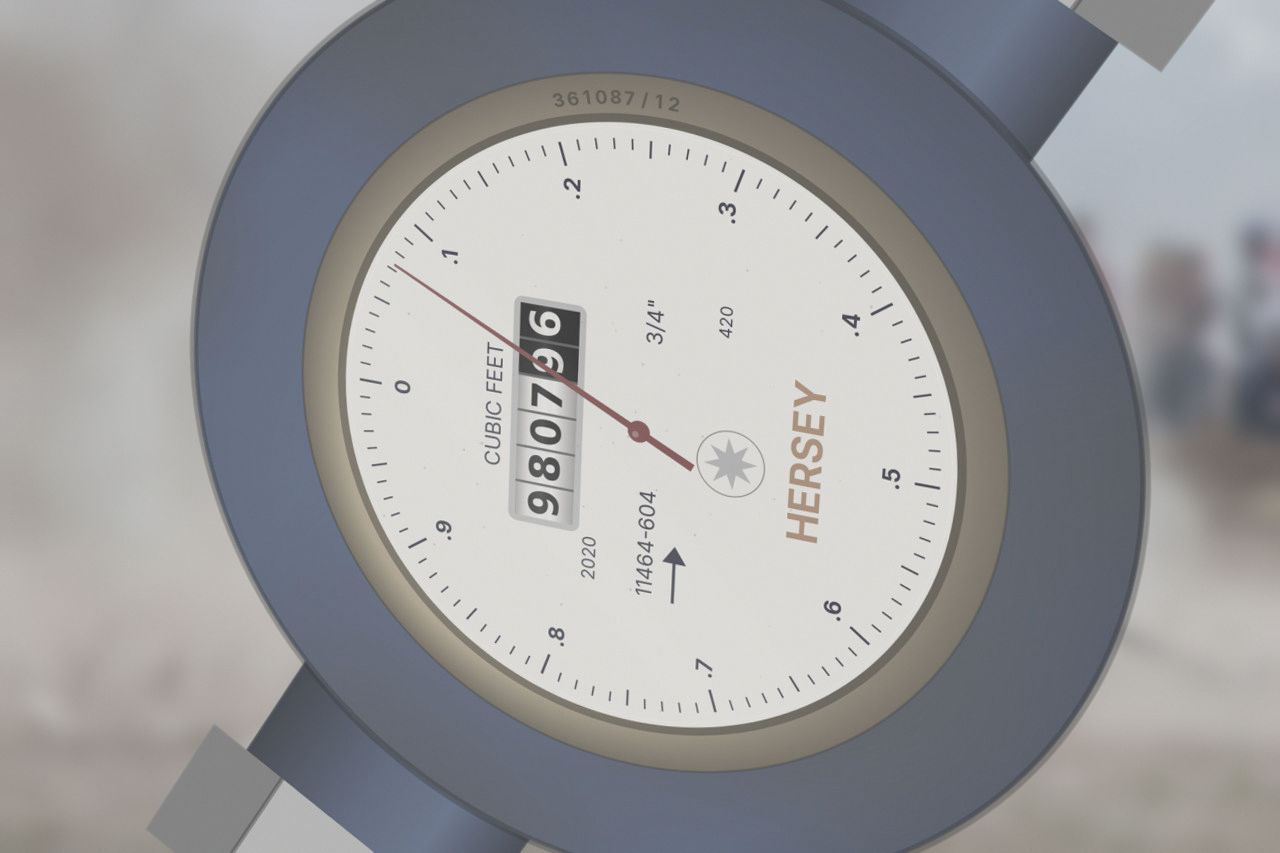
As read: value=980796.07 unit=ft³
